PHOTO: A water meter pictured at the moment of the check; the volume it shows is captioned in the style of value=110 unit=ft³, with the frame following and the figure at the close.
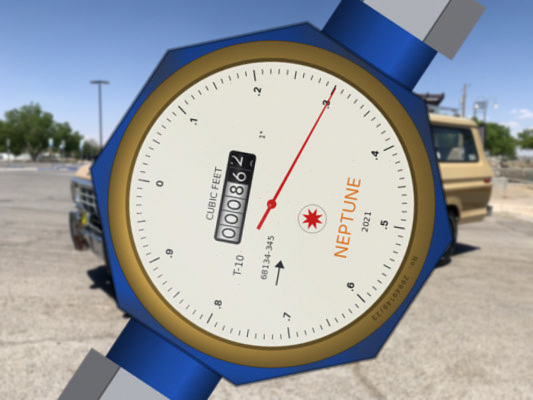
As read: value=862.30 unit=ft³
